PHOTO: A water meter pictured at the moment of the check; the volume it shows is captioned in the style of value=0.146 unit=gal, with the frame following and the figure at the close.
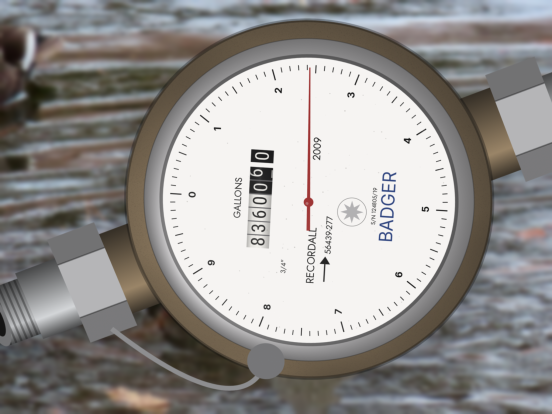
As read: value=8360062.4 unit=gal
